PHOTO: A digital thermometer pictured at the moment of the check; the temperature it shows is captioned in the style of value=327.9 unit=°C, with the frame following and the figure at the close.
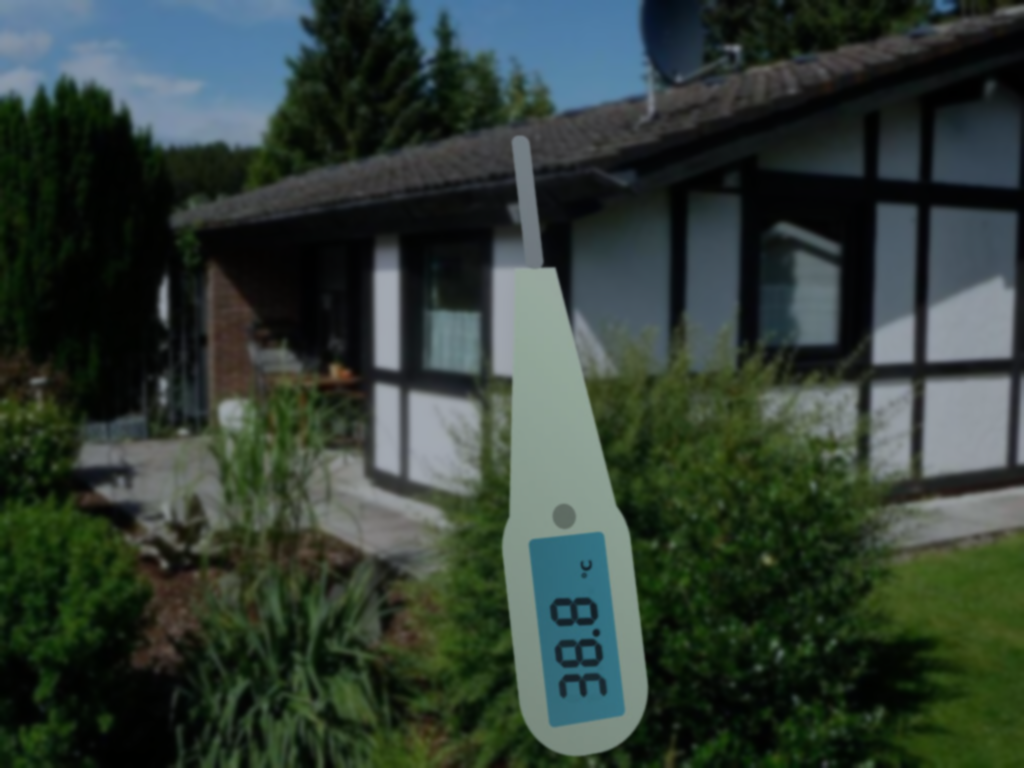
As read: value=38.8 unit=°C
